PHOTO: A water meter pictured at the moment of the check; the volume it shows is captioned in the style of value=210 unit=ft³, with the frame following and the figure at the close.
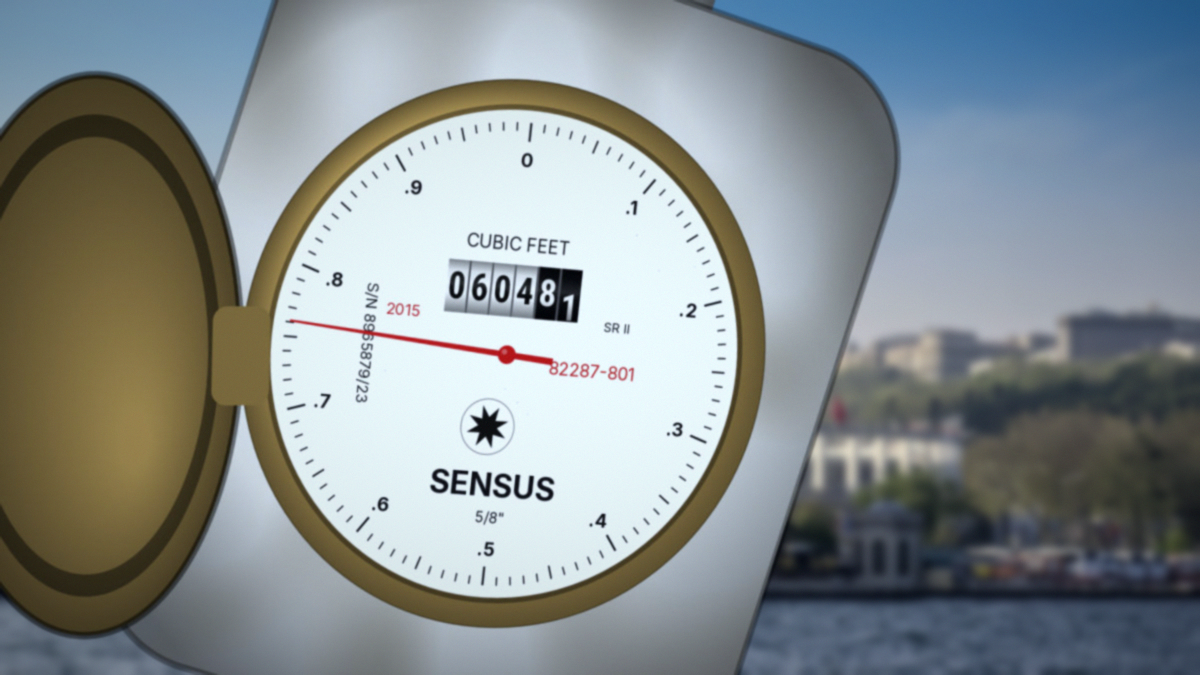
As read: value=60480.76 unit=ft³
